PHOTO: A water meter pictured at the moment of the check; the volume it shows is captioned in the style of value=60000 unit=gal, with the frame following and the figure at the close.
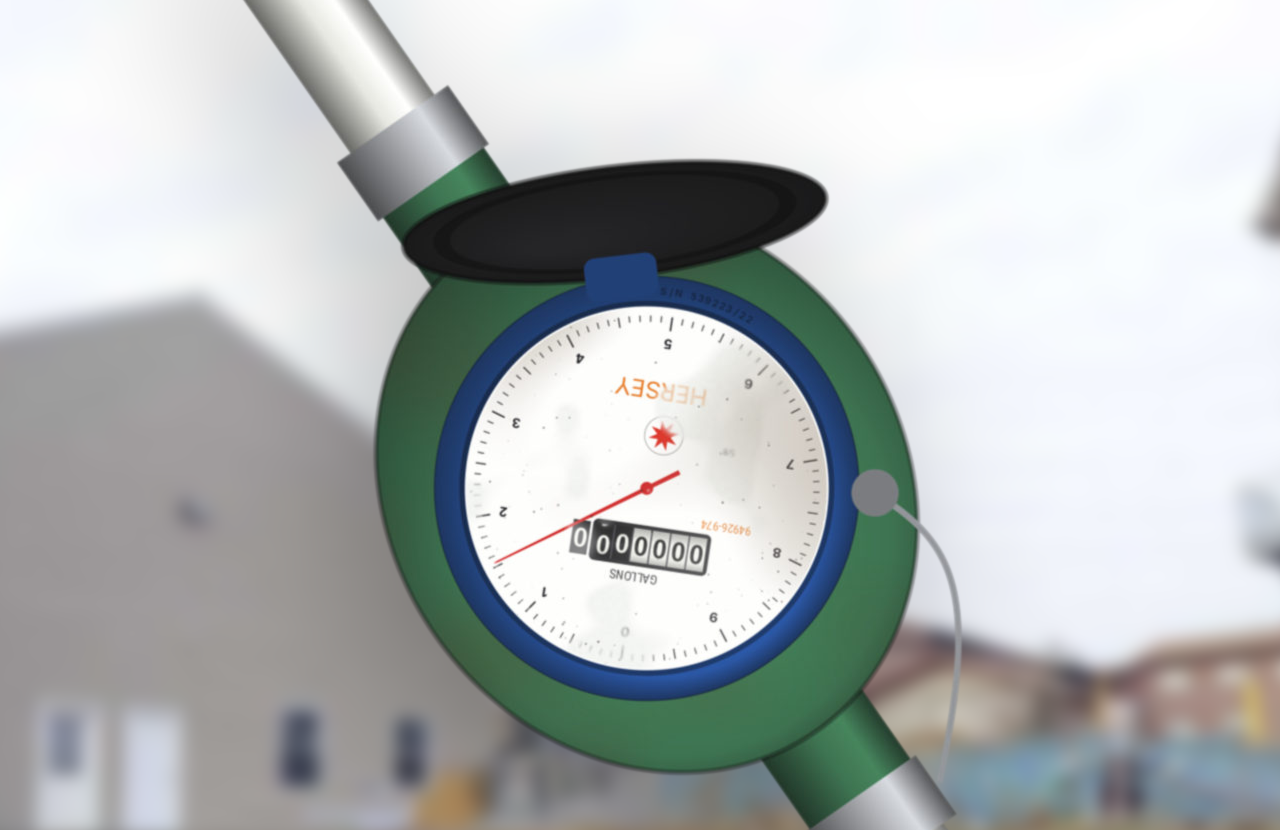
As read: value=1.5 unit=gal
